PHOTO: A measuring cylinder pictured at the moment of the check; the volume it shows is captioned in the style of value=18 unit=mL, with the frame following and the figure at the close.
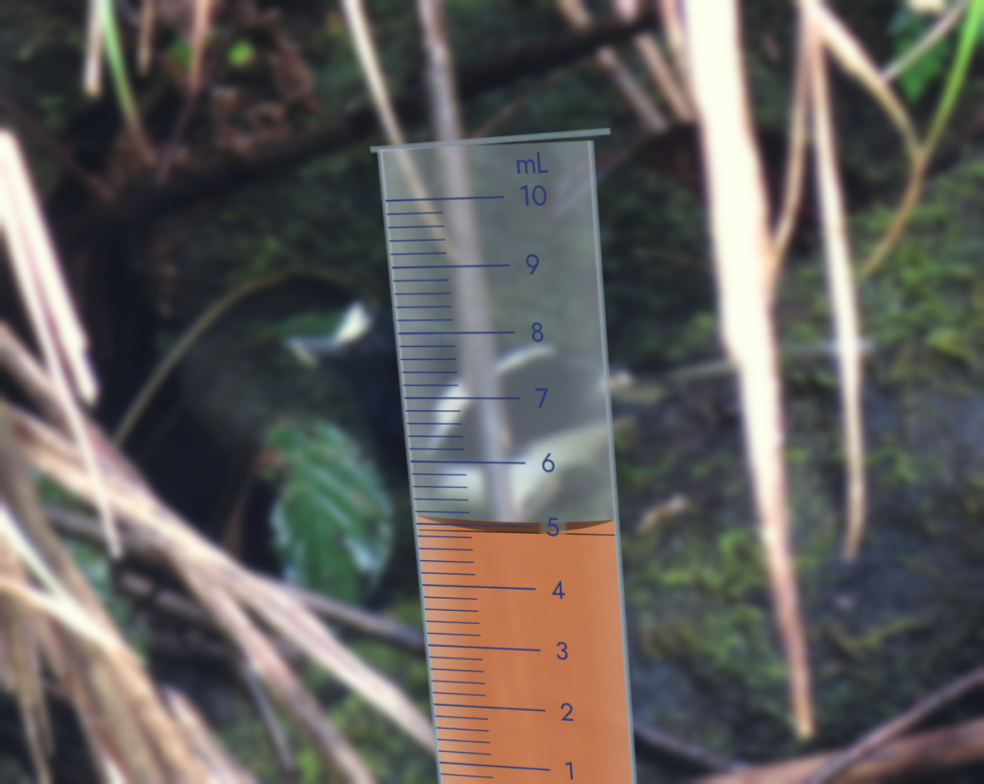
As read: value=4.9 unit=mL
